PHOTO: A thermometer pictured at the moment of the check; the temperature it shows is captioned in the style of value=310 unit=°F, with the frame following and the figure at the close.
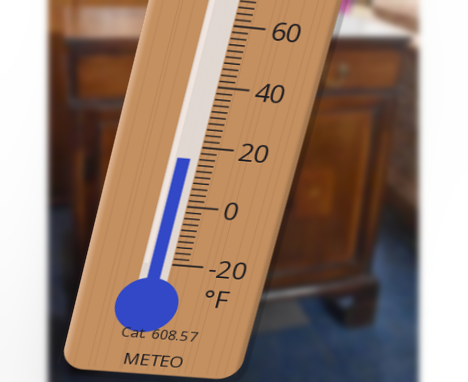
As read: value=16 unit=°F
